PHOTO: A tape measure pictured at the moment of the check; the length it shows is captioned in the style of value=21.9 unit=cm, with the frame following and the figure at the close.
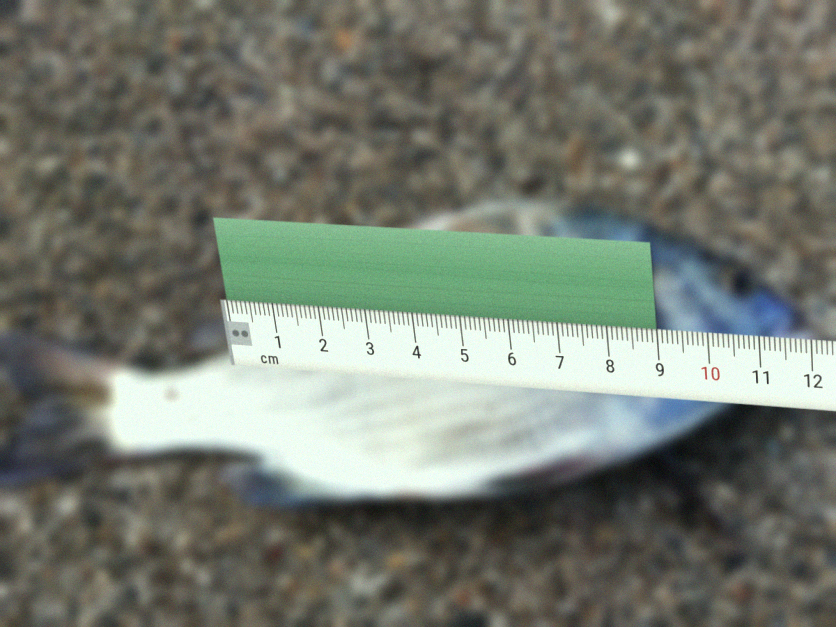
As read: value=9 unit=cm
